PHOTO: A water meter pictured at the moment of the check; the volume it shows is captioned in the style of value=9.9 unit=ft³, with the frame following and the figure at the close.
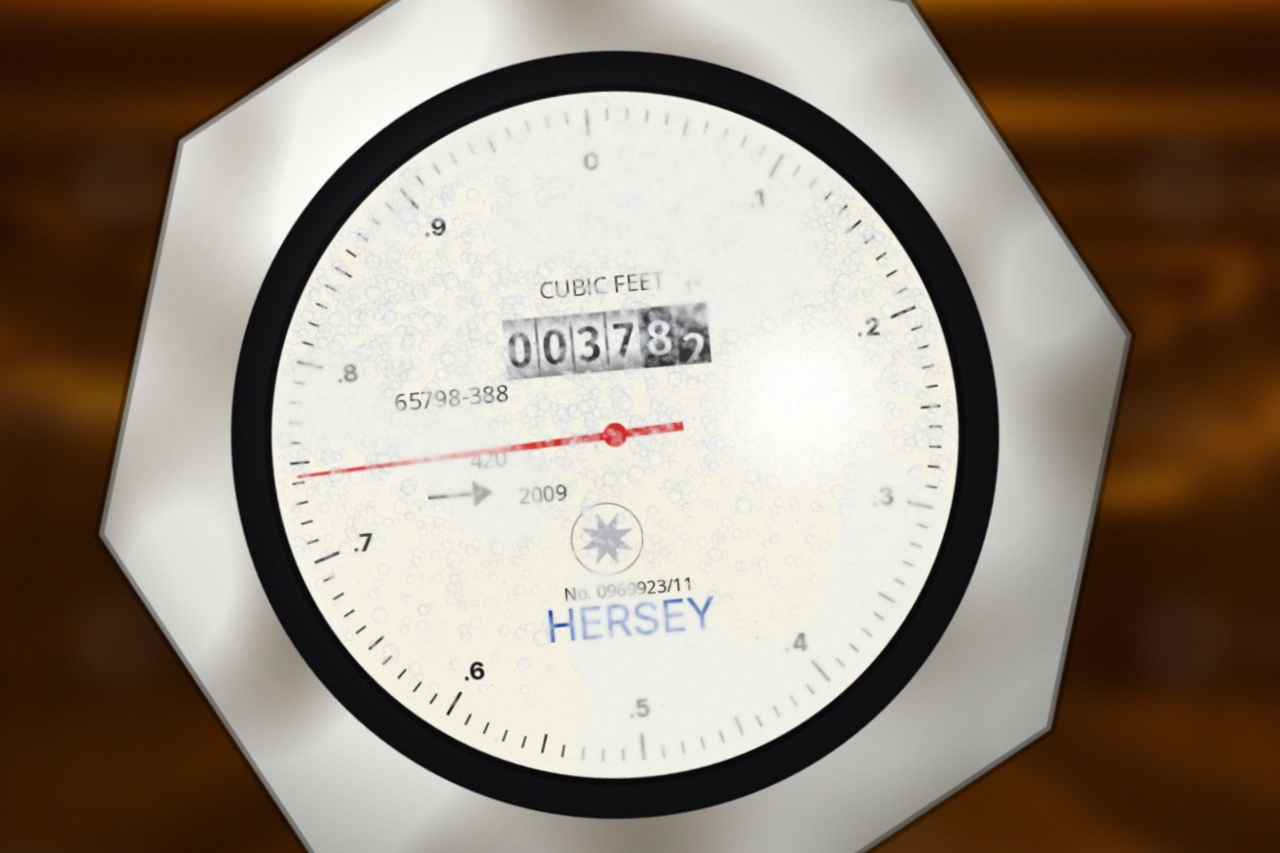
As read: value=3781.74 unit=ft³
